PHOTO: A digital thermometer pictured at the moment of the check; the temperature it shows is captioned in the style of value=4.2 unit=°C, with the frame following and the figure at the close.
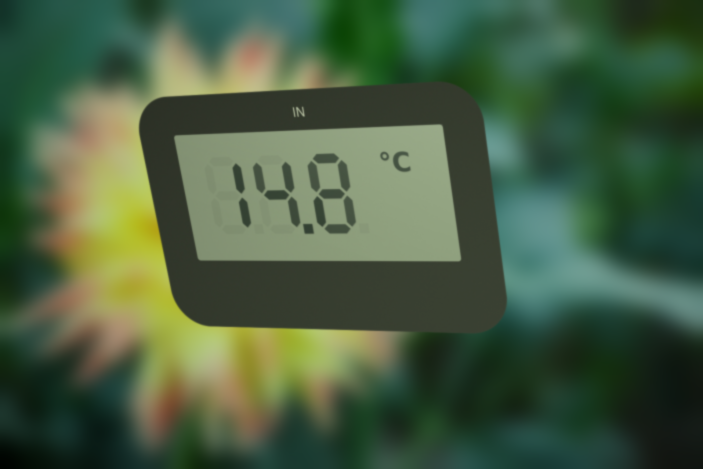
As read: value=14.8 unit=°C
